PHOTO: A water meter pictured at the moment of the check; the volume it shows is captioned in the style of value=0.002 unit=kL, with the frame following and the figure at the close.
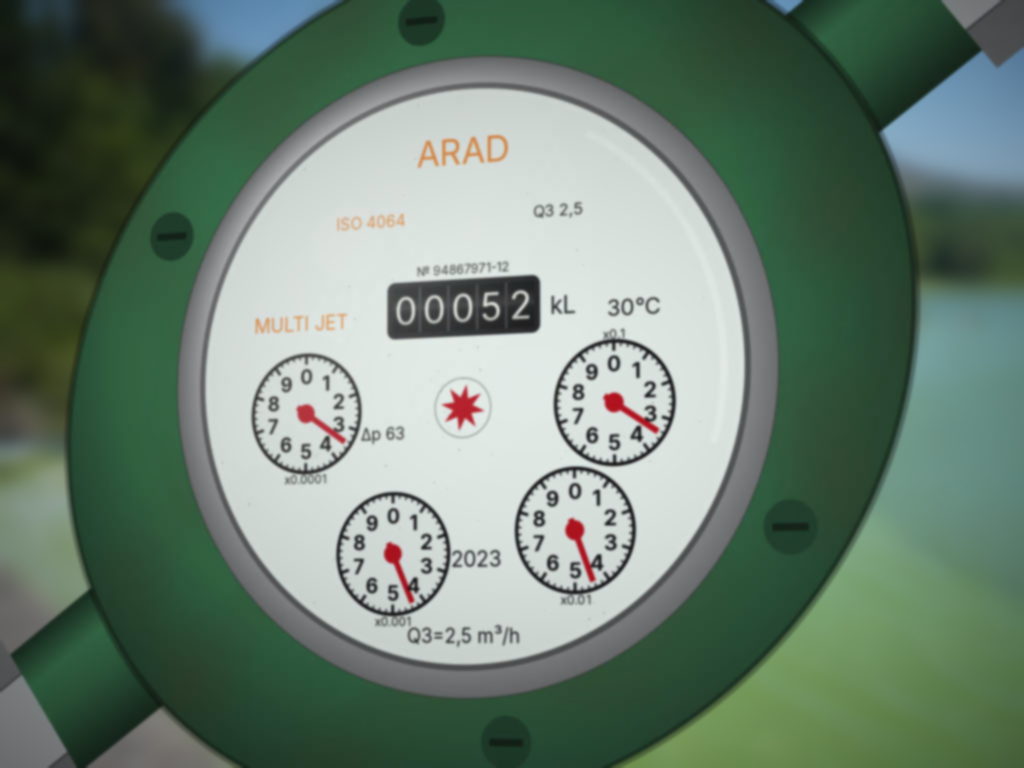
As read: value=52.3443 unit=kL
